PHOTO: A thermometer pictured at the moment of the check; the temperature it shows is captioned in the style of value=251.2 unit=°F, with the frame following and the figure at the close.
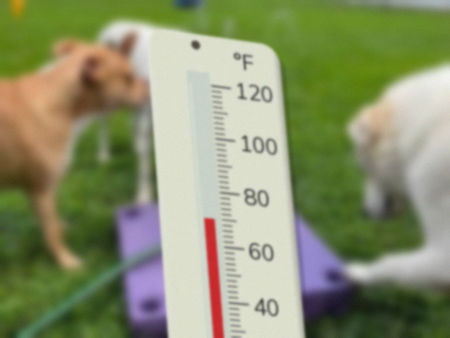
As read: value=70 unit=°F
